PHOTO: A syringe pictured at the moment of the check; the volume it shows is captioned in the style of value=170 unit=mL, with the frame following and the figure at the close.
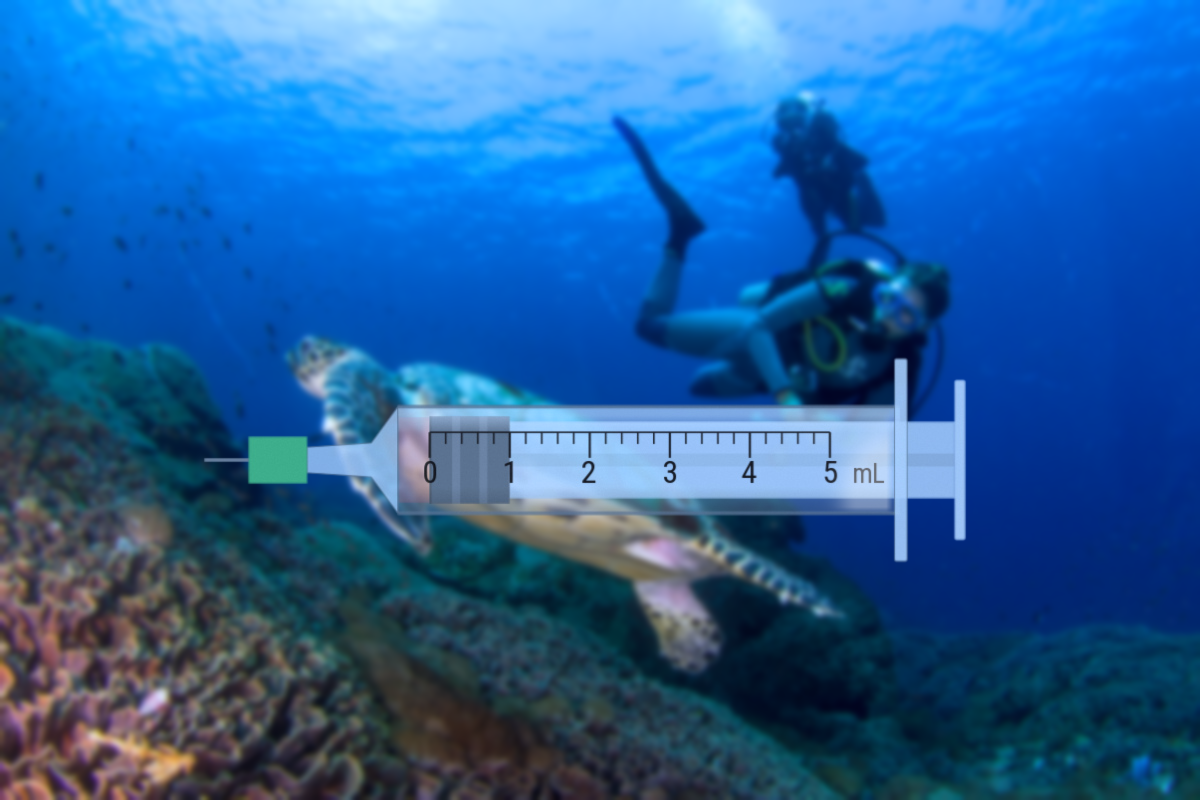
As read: value=0 unit=mL
